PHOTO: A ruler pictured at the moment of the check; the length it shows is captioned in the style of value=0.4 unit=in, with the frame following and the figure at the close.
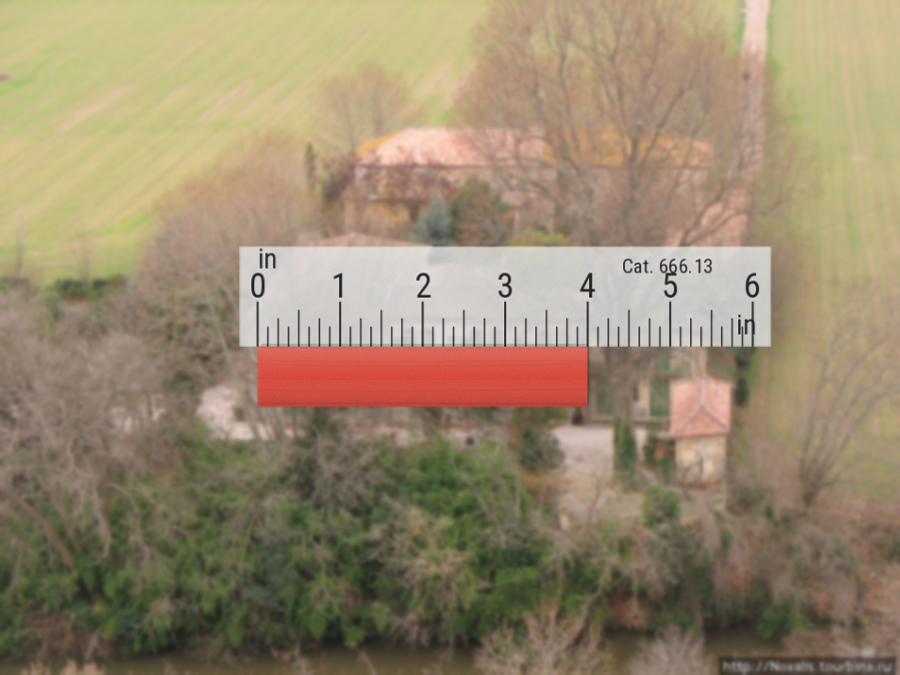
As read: value=4 unit=in
